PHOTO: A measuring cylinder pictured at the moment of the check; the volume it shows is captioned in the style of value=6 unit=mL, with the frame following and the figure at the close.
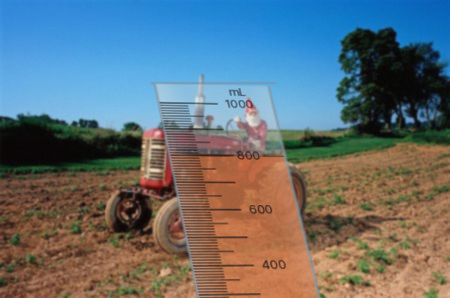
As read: value=800 unit=mL
